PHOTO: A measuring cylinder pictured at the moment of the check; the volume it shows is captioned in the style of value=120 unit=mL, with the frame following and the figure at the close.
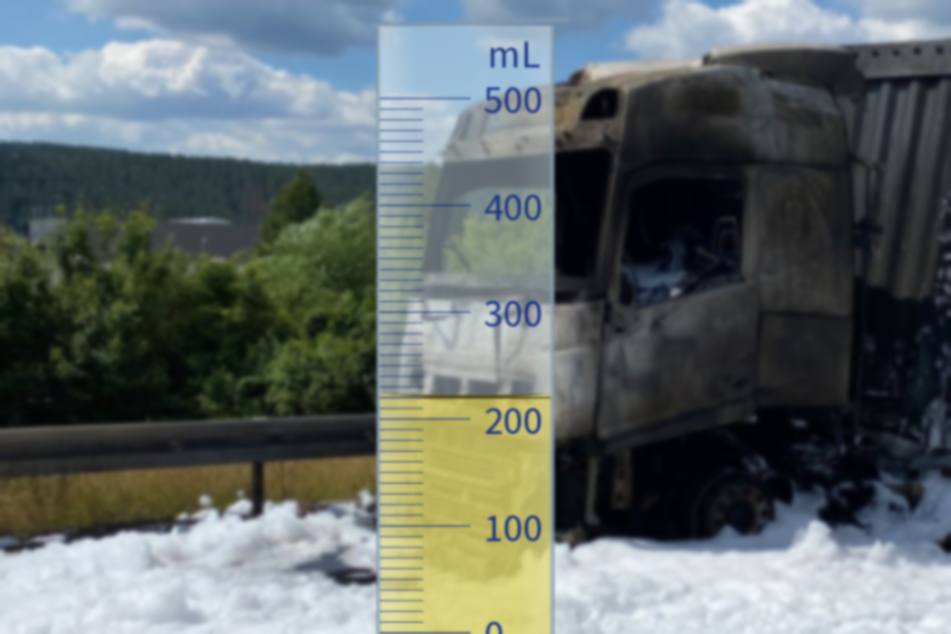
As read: value=220 unit=mL
